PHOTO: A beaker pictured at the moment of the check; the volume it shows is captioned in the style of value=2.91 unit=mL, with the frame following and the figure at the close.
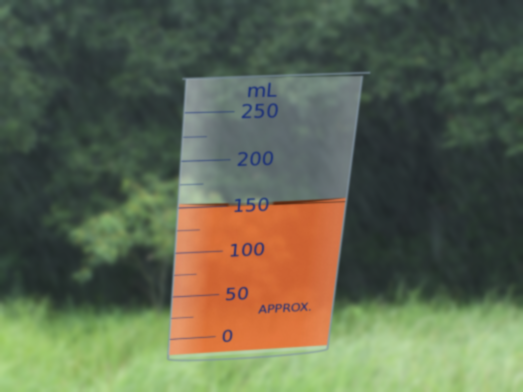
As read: value=150 unit=mL
